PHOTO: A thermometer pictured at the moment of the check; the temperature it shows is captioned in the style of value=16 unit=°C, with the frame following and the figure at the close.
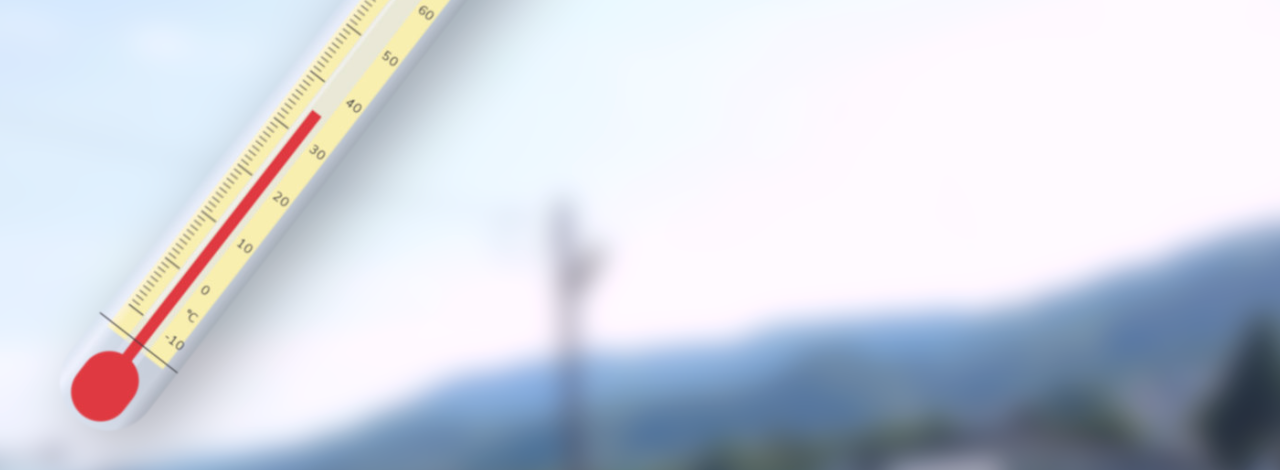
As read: value=35 unit=°C
